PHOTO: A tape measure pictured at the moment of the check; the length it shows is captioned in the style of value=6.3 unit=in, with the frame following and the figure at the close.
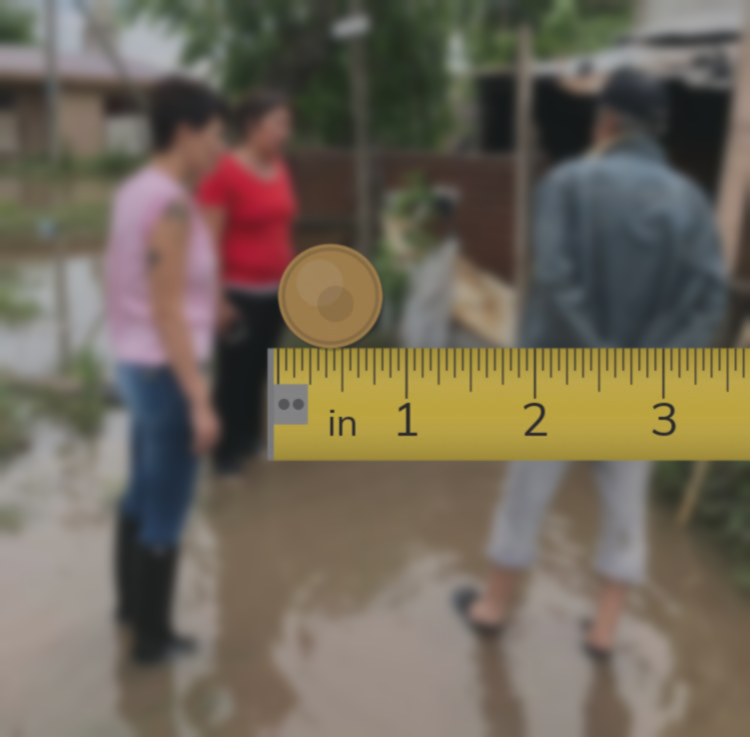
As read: value=0.8125 unit=in
